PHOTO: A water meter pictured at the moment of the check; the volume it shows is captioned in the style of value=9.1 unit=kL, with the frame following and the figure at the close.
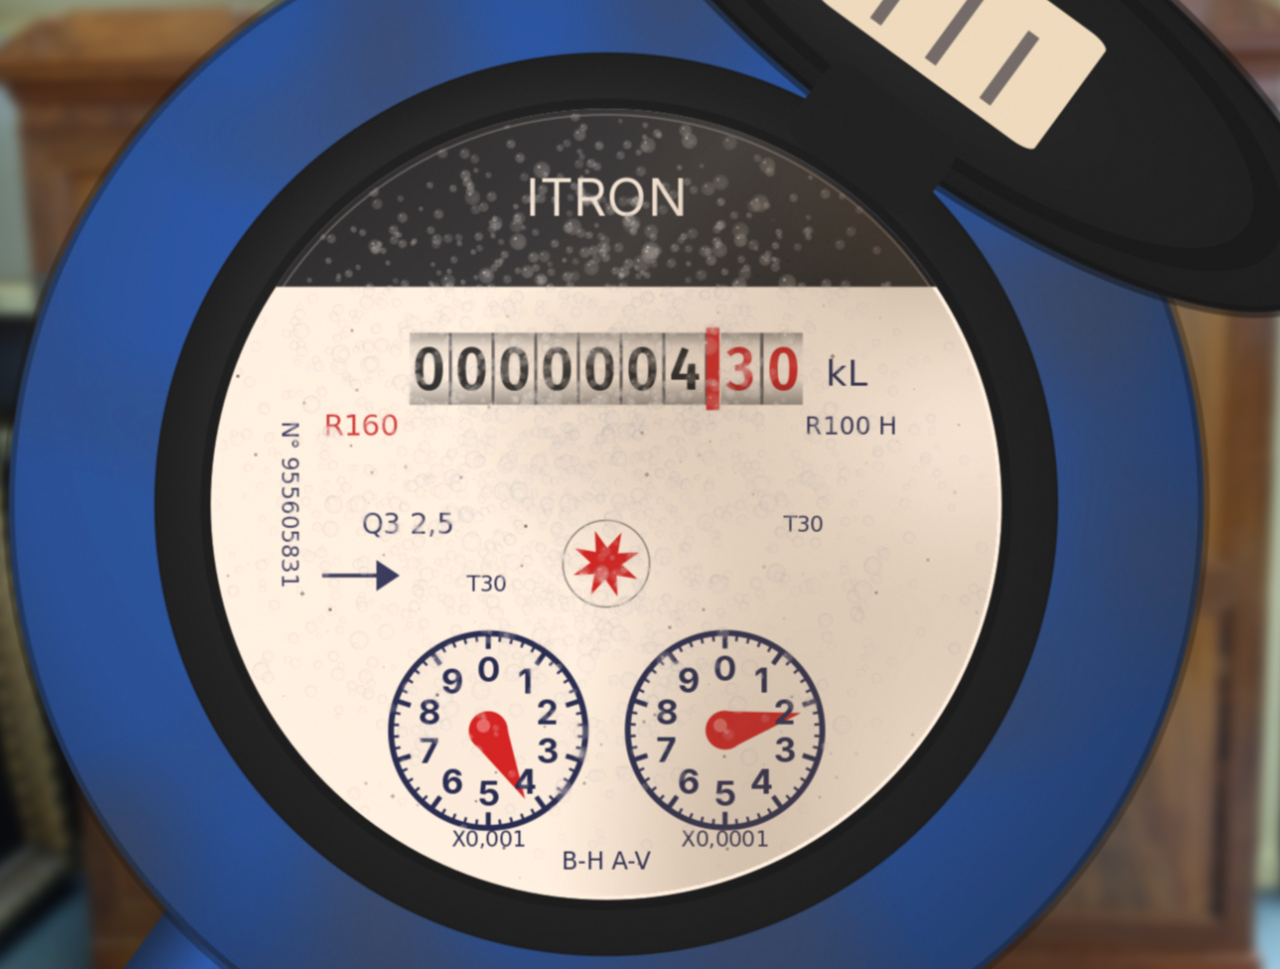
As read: value=4.3042 unit=kL
